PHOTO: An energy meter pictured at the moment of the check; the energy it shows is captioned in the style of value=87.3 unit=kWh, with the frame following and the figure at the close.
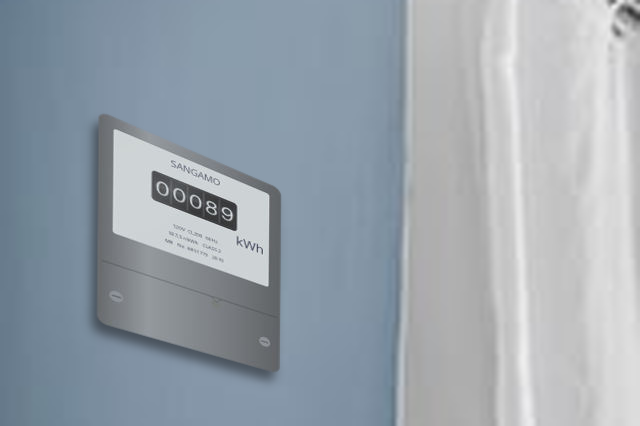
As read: value=89 unit=kWh
